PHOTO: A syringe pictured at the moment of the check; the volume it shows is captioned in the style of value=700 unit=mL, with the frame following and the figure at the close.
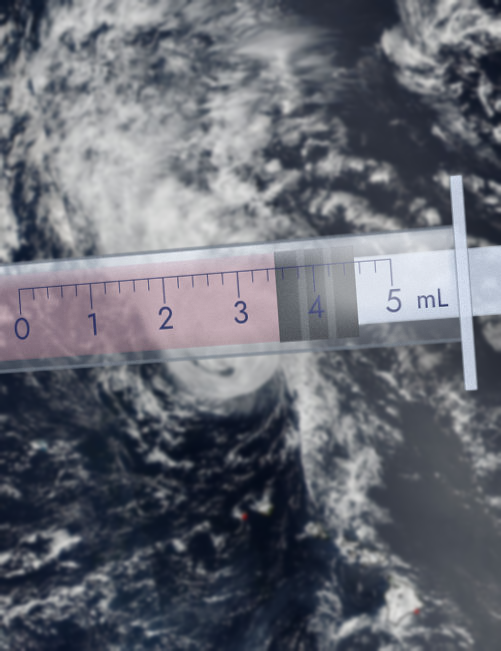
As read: value=3.5 unit=mL
